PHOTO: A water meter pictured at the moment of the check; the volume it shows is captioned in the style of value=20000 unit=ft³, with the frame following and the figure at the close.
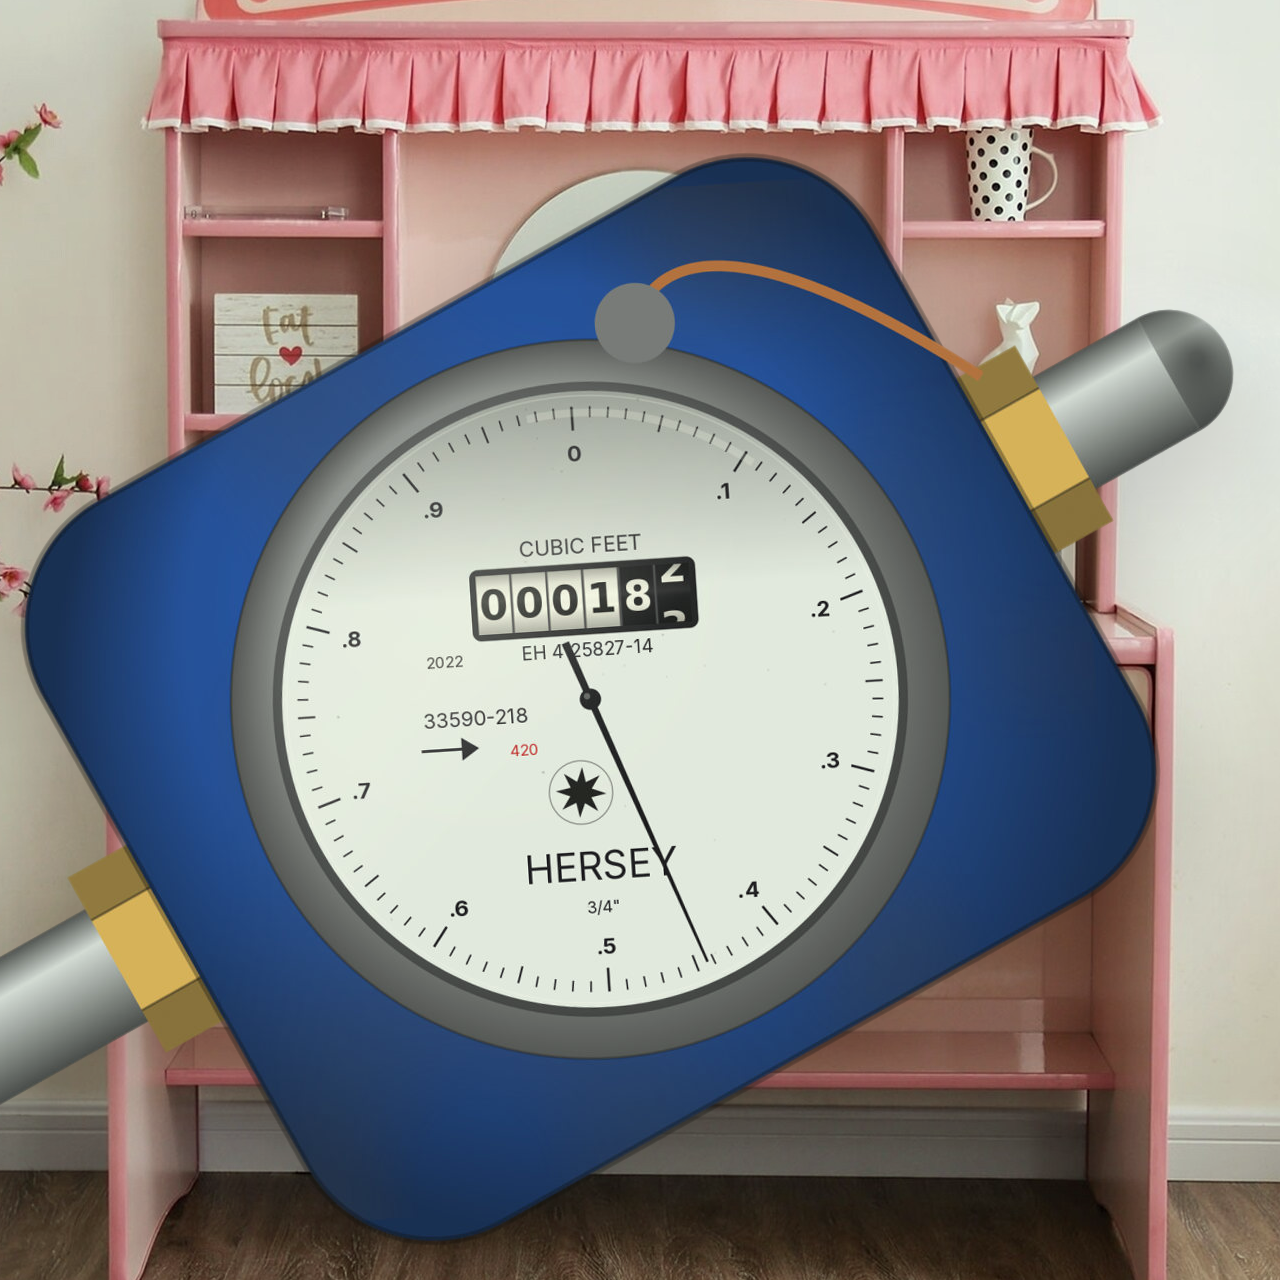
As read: value=182.44 unit=ft³
